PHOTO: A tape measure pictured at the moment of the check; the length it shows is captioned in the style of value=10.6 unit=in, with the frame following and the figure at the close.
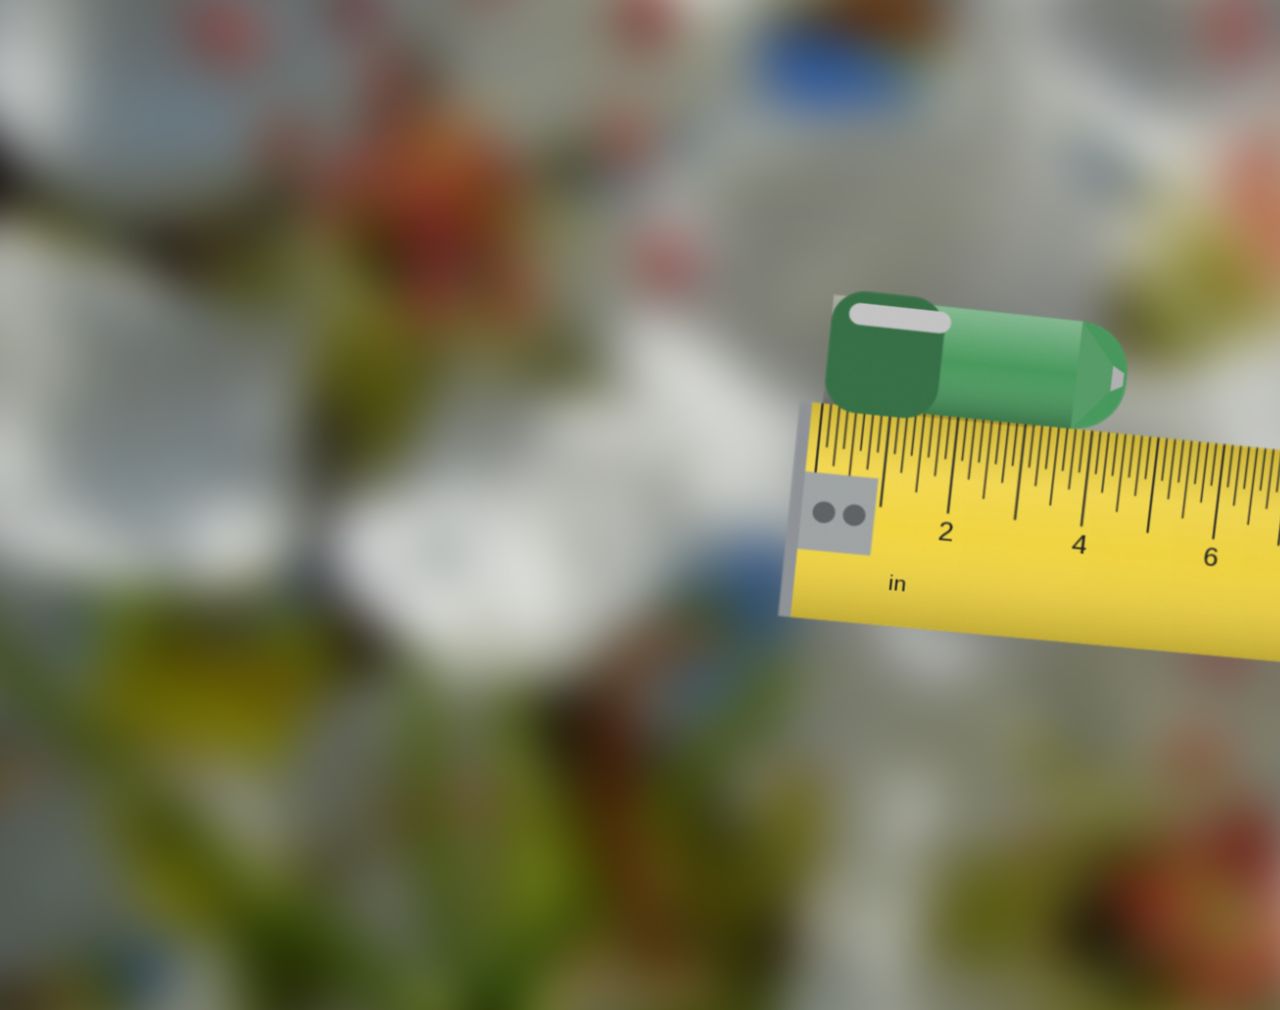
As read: value=4.375 unit=in
